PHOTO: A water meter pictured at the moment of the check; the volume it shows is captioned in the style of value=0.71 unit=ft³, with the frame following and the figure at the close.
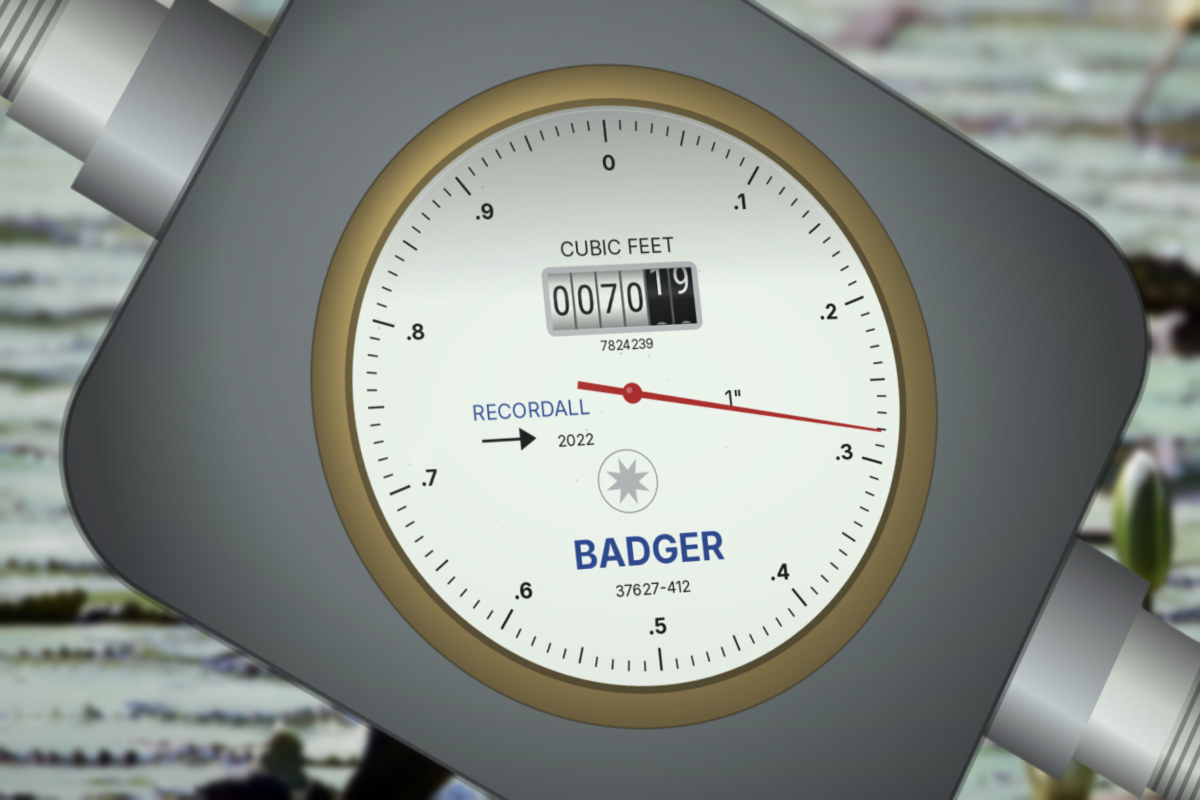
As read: value=7019.28 unit=ft³
